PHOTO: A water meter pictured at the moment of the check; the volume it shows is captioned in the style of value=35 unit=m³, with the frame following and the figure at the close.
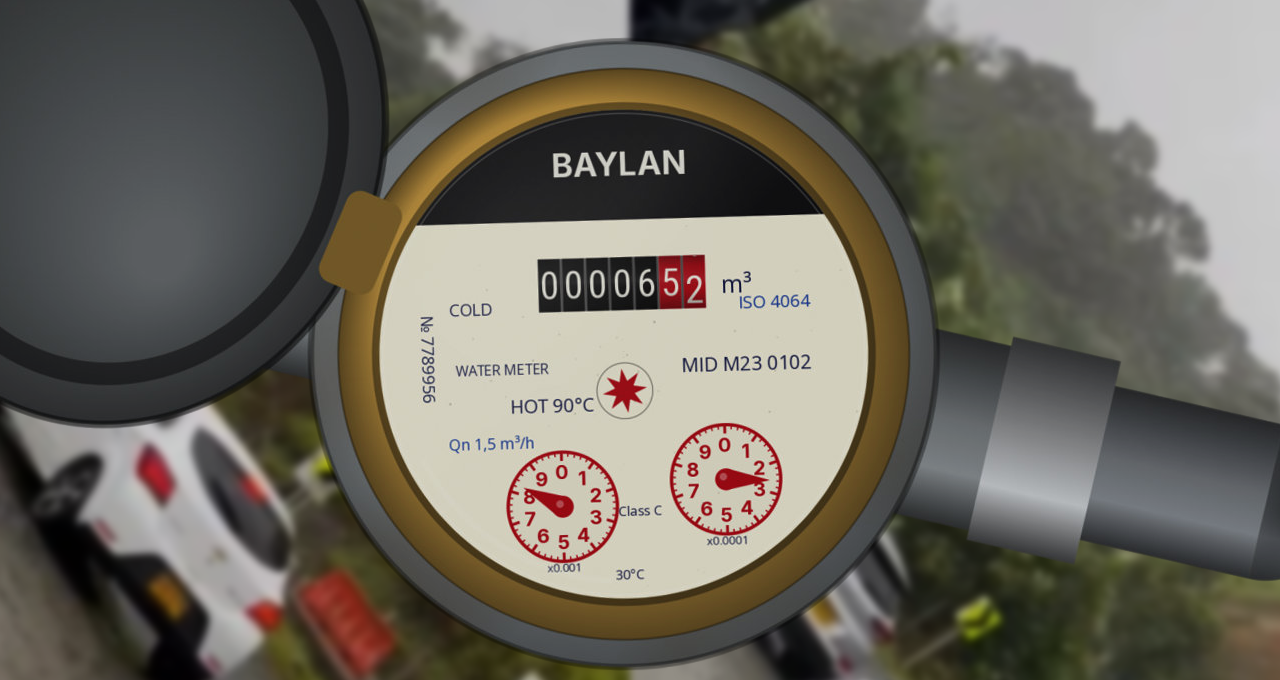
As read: value=6.5182 unit=m³
